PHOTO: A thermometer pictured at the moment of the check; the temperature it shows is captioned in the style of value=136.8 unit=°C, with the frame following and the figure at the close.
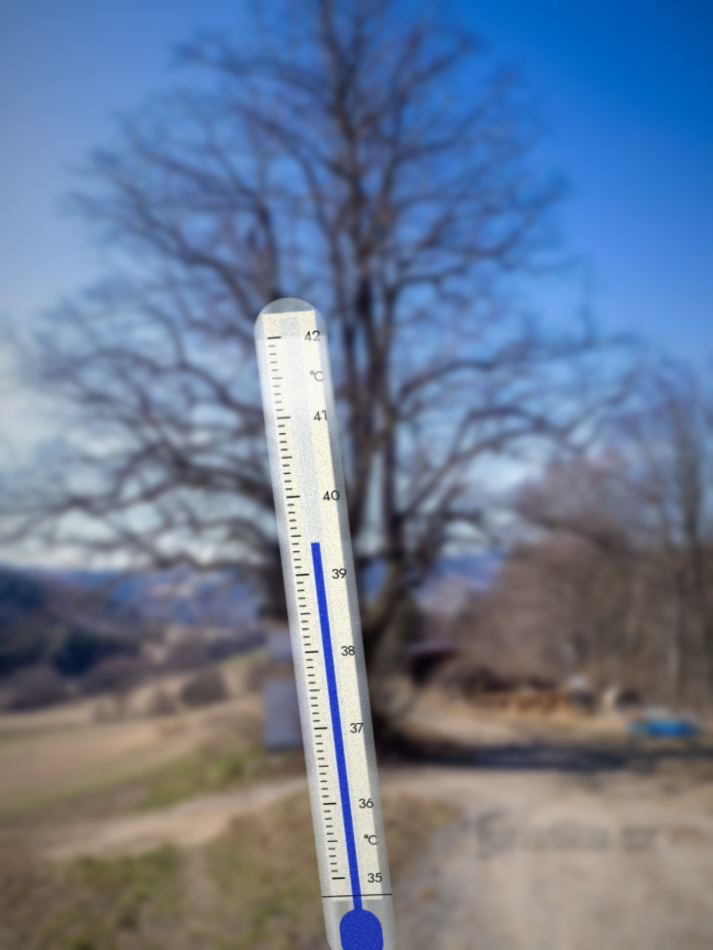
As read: value=39.4 unit=°C
